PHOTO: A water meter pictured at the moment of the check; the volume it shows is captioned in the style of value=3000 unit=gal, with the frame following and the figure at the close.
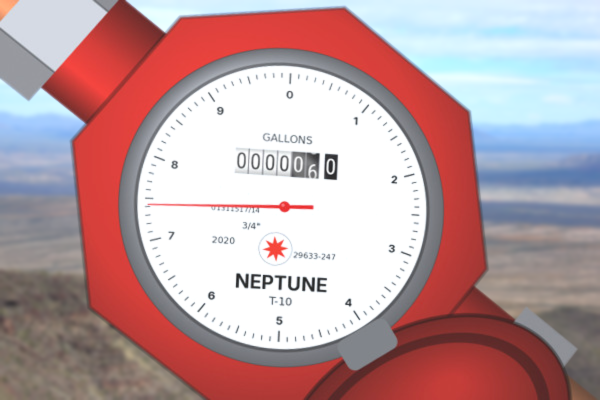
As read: value=57.4 unit=gal
